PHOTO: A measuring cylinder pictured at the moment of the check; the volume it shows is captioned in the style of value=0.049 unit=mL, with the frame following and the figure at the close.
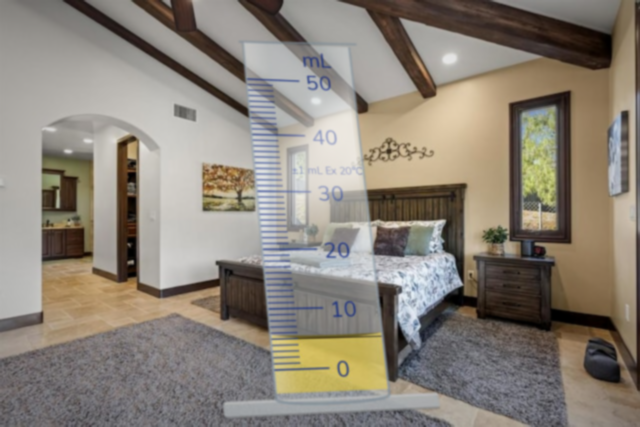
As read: value=5 unit=mL
